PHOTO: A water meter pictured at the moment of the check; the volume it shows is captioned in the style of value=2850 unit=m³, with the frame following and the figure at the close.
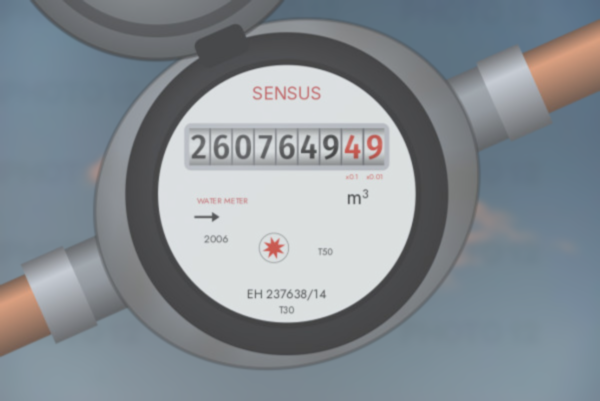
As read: value=2607649.49 unit=m³
